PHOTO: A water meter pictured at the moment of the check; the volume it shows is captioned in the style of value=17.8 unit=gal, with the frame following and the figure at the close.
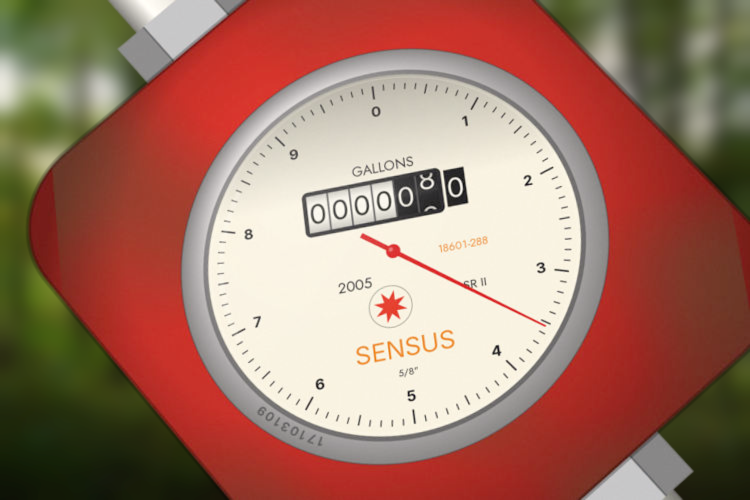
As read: value=83.5 unit=gal
